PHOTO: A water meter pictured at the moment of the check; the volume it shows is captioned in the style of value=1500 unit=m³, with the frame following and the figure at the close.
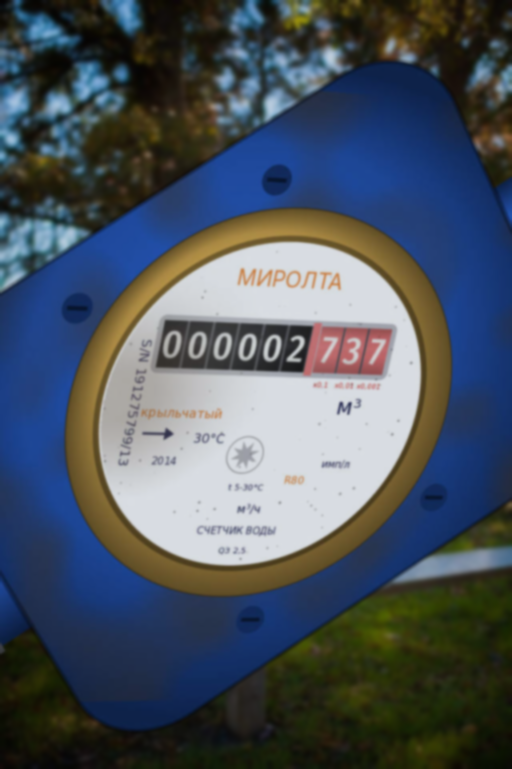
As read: value=2.737 unit=m³
